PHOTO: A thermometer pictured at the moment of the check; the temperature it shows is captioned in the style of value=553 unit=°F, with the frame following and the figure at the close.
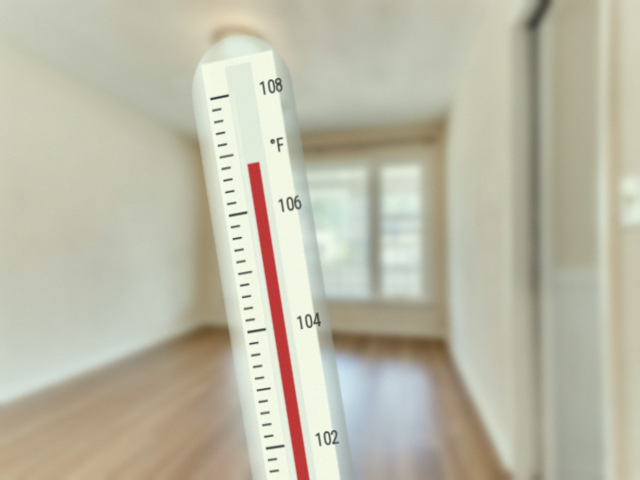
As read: value=106.8 unit=°F
